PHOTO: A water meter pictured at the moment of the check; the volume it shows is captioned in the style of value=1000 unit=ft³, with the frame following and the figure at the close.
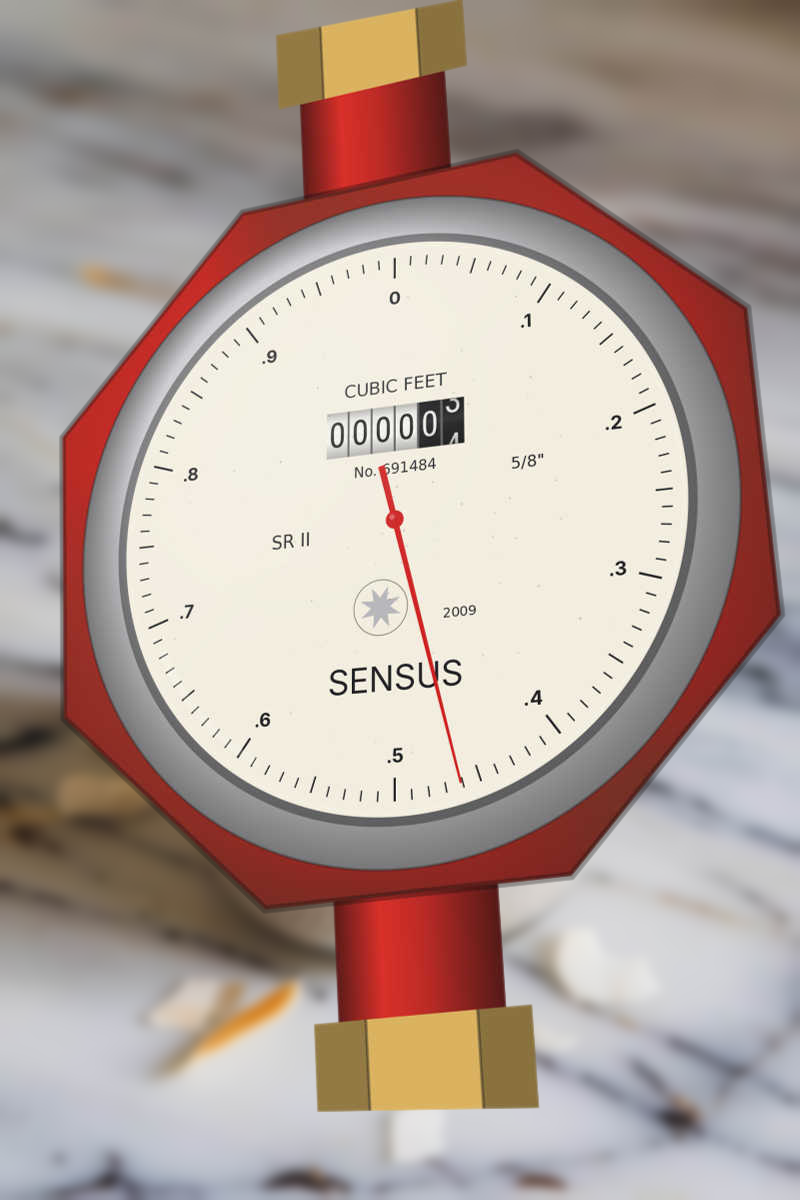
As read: value=3.46 unit=ft³
